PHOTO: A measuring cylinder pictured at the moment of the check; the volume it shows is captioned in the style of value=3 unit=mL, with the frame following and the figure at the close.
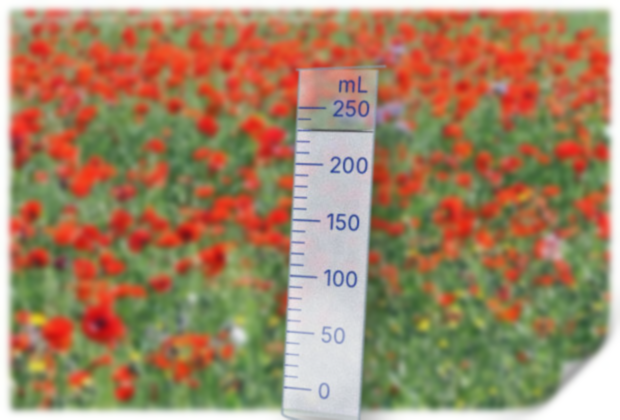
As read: value=230 unit=mL
